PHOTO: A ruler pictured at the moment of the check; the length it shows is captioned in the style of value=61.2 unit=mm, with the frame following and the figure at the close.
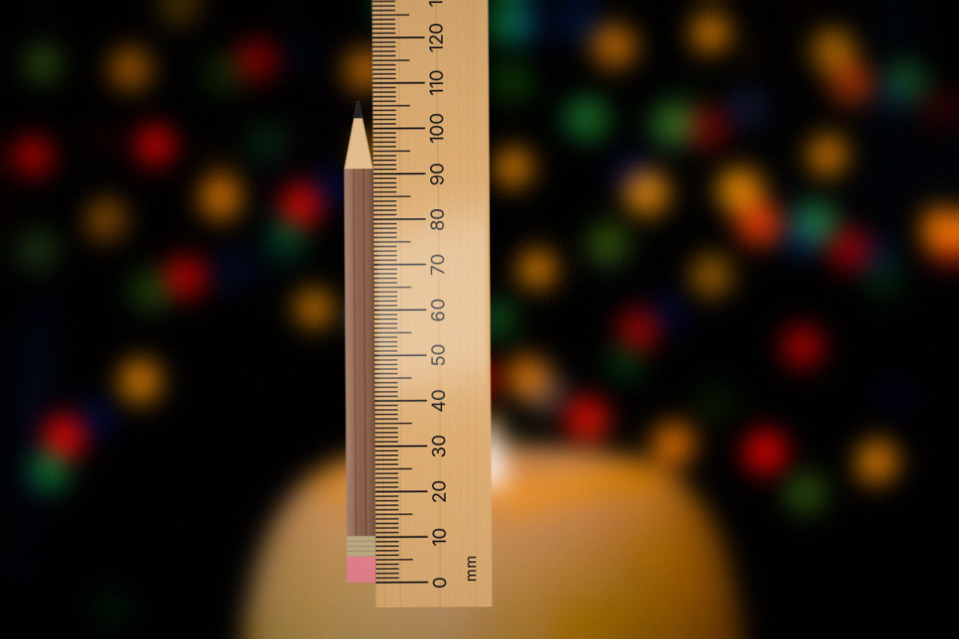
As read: value=106 unit=mm
